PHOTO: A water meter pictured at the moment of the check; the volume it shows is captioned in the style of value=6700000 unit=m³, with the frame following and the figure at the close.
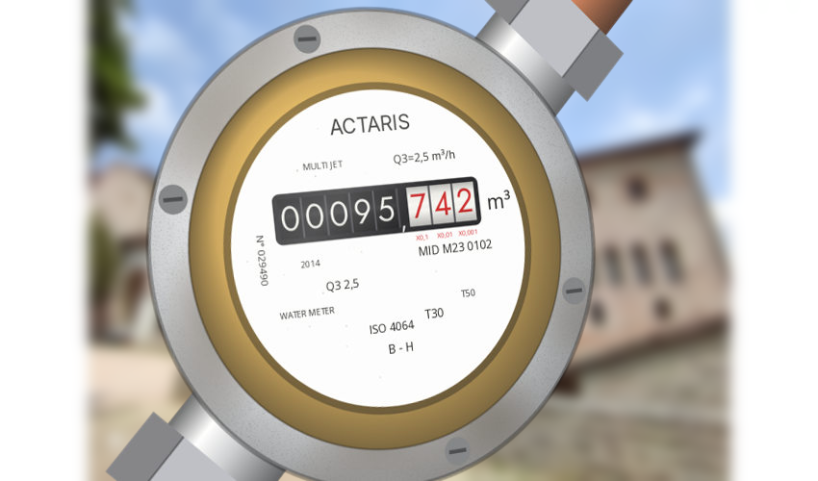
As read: value=95.742 unit=m³
